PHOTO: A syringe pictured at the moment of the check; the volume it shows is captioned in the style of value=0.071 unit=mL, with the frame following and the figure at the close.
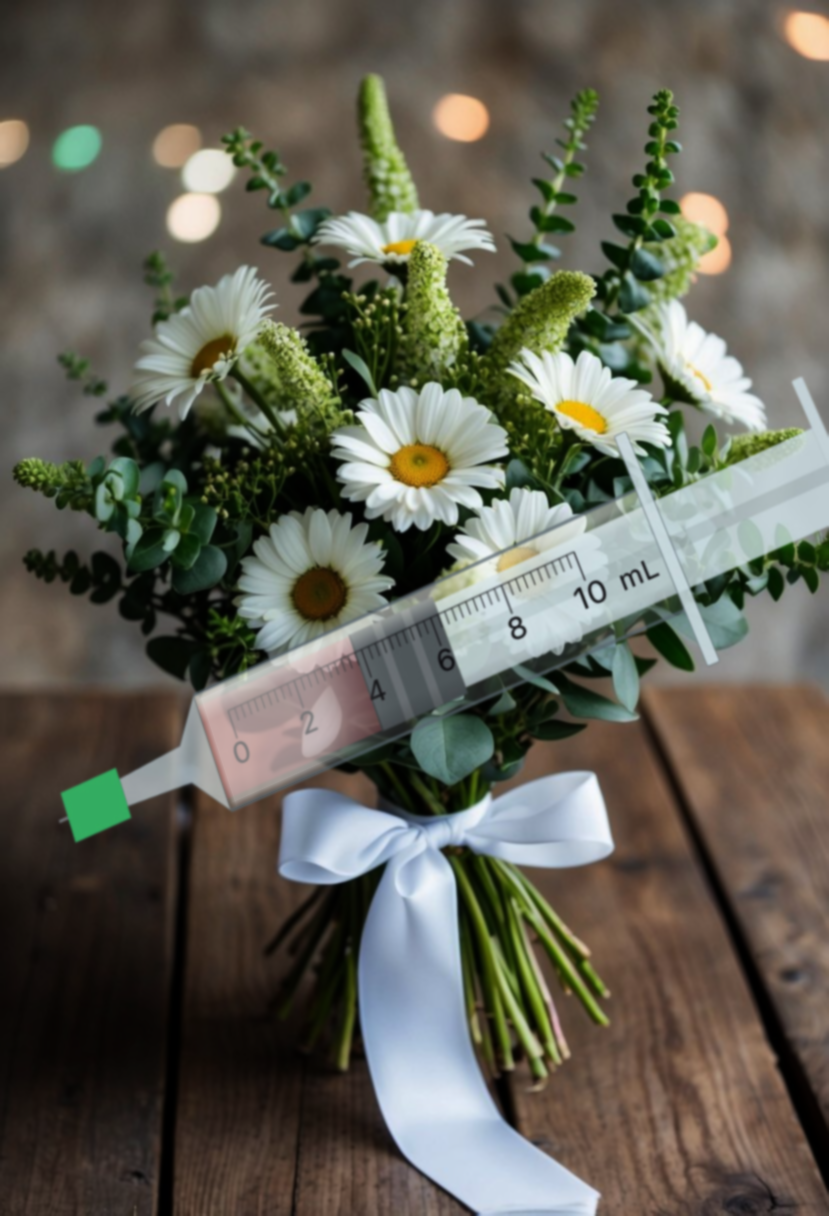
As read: value=3.8 unit=mL
